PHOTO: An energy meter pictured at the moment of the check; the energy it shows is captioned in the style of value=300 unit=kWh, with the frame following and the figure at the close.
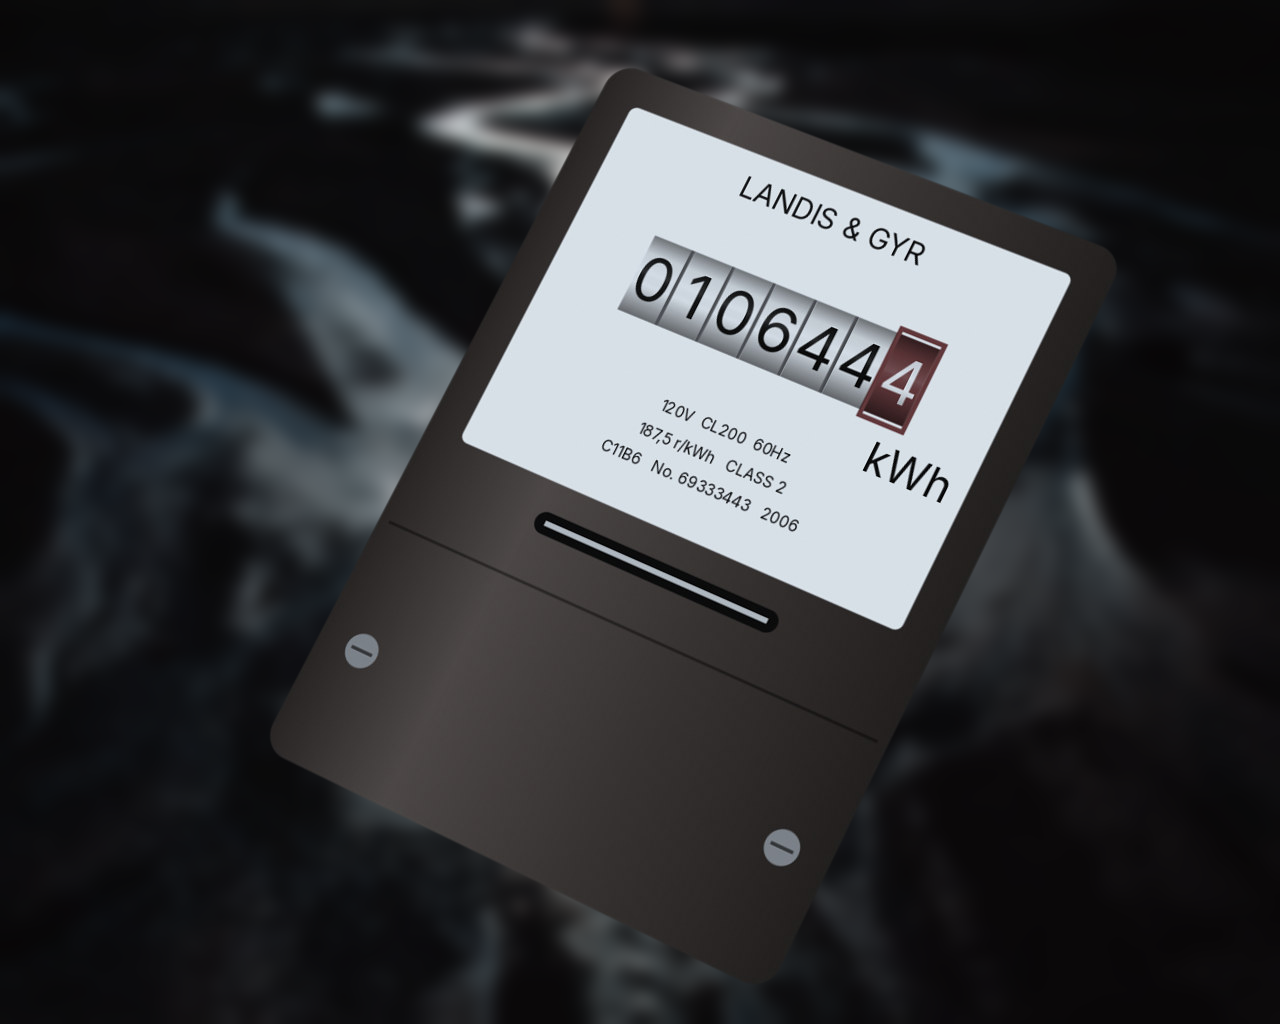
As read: value=10644.4 unit=kWh
